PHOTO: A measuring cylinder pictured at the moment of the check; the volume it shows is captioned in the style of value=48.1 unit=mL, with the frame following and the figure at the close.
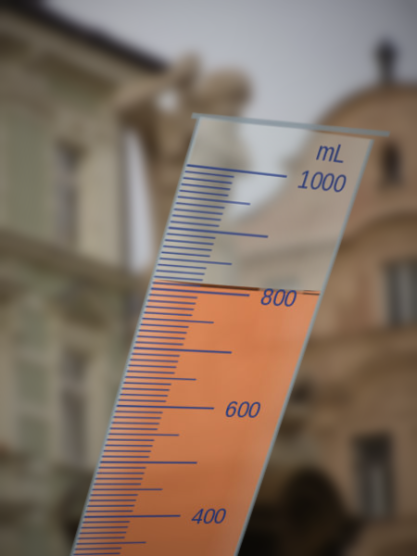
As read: value=810 unit=mL
